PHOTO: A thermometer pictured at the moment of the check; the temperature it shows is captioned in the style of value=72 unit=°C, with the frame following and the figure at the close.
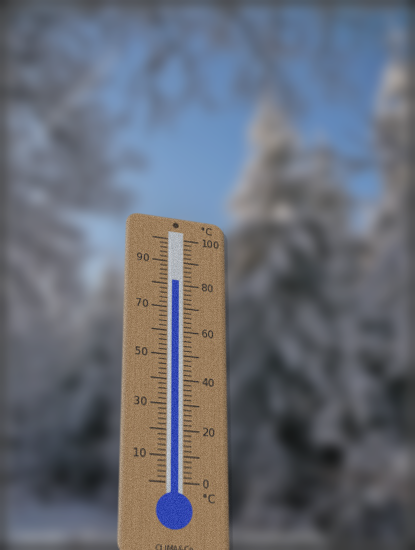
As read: value=82 unit=°C
